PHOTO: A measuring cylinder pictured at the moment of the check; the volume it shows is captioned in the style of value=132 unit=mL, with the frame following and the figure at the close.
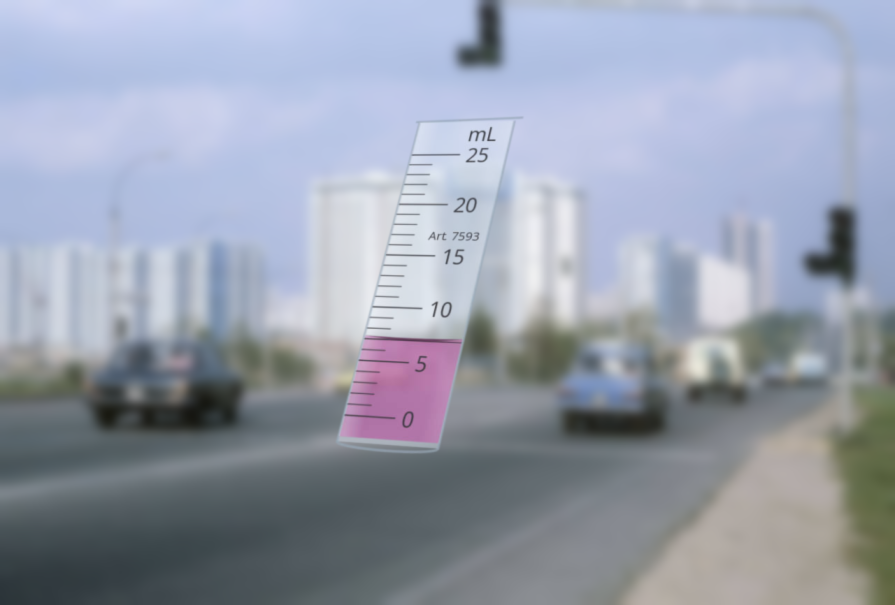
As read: value=7 unit=mL
